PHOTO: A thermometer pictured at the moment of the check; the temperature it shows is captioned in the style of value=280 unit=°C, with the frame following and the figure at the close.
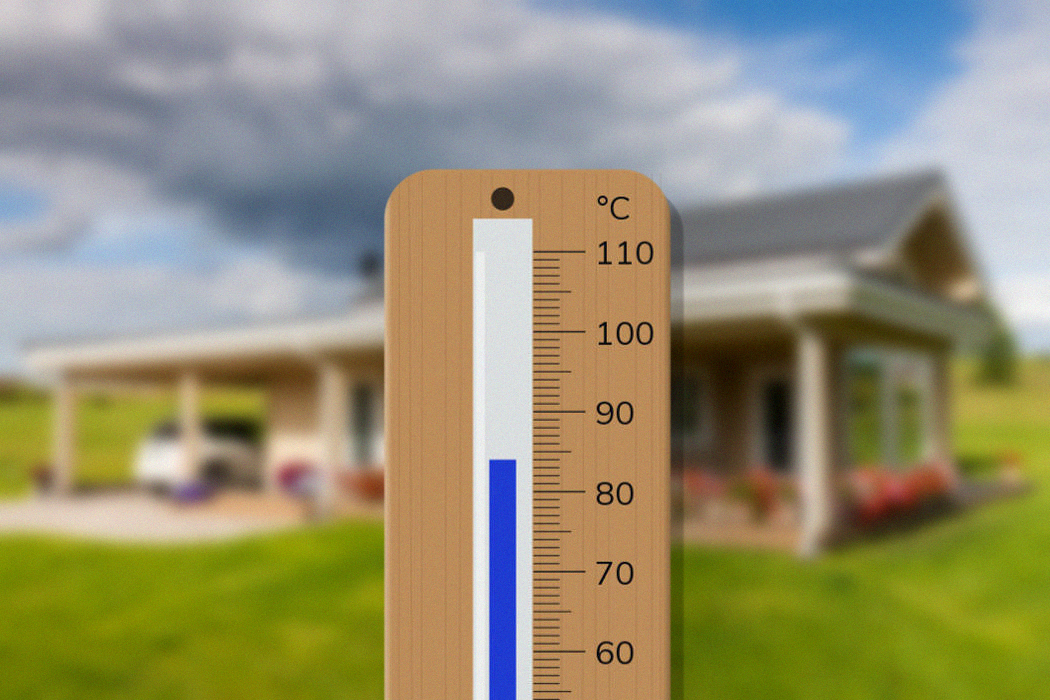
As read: value=84 unit=°C
